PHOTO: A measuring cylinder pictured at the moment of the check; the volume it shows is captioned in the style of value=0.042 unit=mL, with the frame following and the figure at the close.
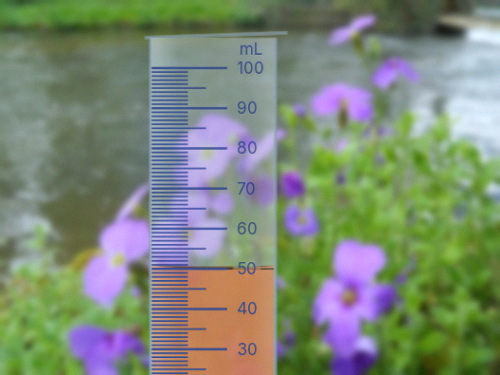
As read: value=50 unit=mL
